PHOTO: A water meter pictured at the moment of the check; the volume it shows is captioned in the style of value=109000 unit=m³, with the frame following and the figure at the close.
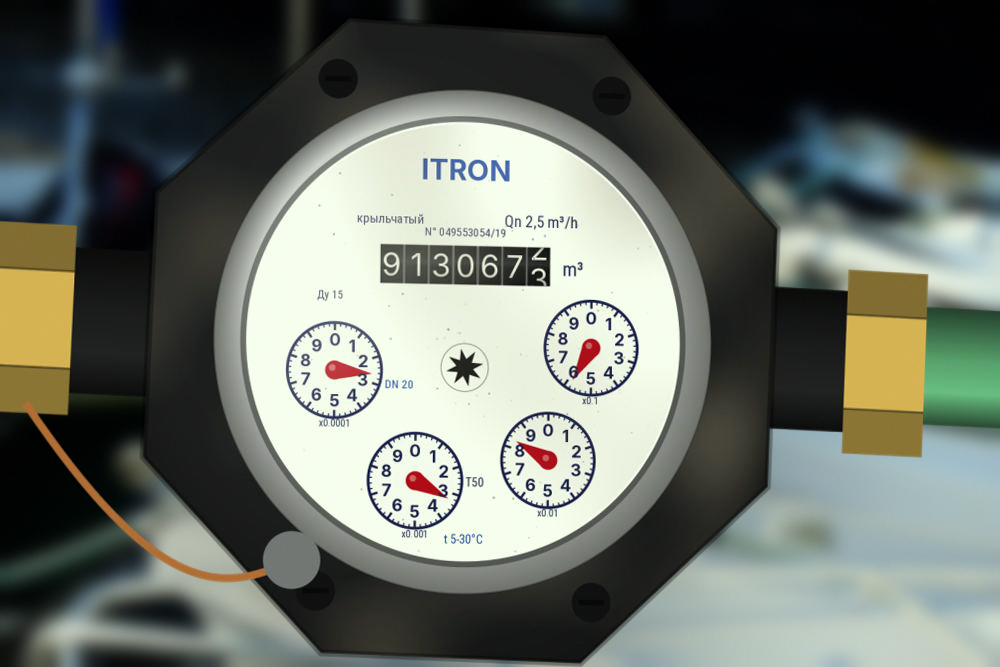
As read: value=9130672.5832 unit=m³
